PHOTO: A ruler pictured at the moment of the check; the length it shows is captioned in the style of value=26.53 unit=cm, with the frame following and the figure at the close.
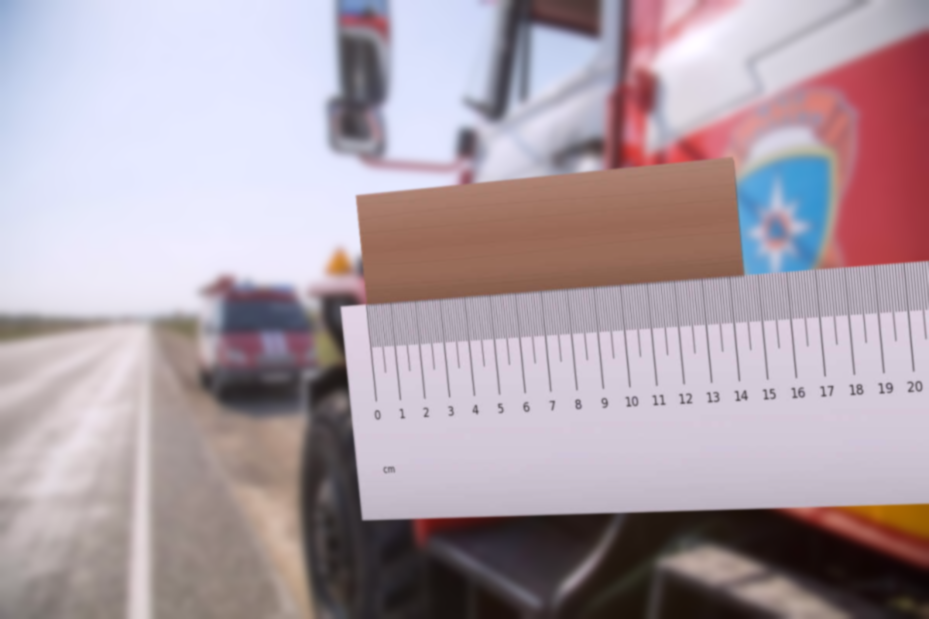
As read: value=14.5 unit=cm
